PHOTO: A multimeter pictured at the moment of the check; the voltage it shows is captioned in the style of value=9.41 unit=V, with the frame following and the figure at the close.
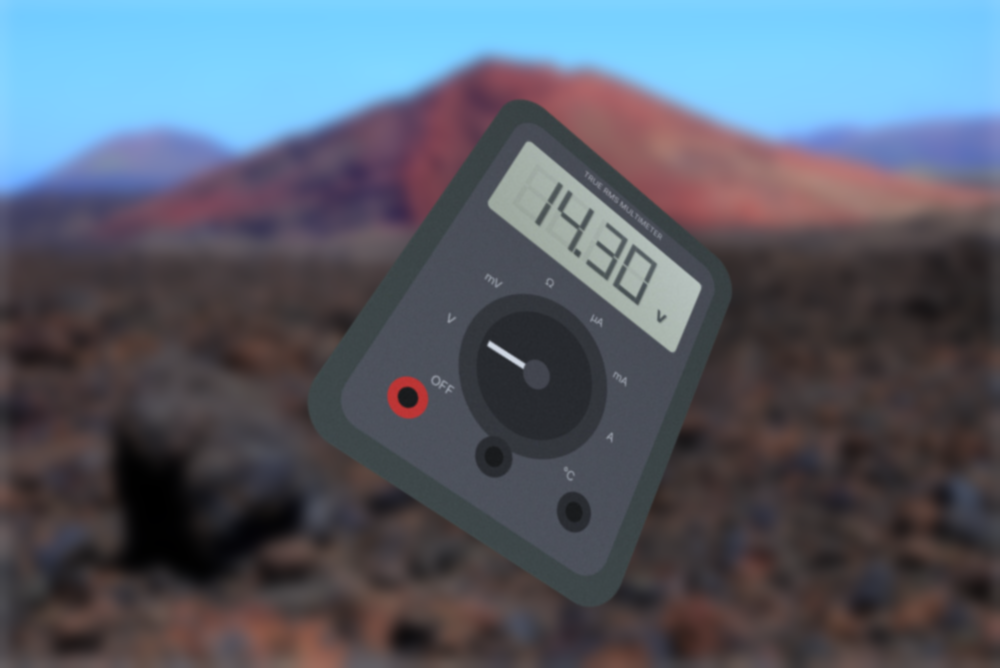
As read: value=14.30 unit=V
